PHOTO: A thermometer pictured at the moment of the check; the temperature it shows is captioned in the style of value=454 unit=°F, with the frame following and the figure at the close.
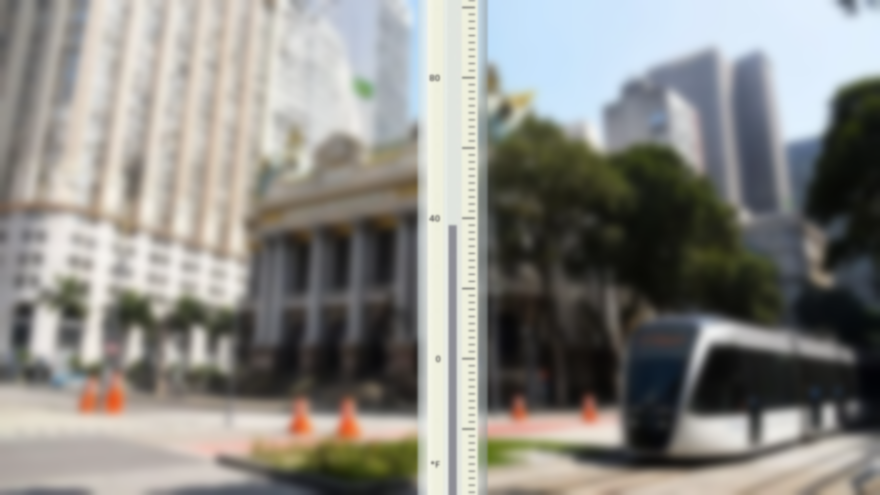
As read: value=38 unit=°F
